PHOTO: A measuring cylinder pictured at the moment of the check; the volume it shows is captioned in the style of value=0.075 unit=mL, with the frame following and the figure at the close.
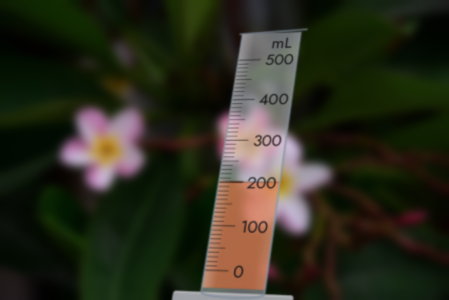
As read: value=200 unit=mL
